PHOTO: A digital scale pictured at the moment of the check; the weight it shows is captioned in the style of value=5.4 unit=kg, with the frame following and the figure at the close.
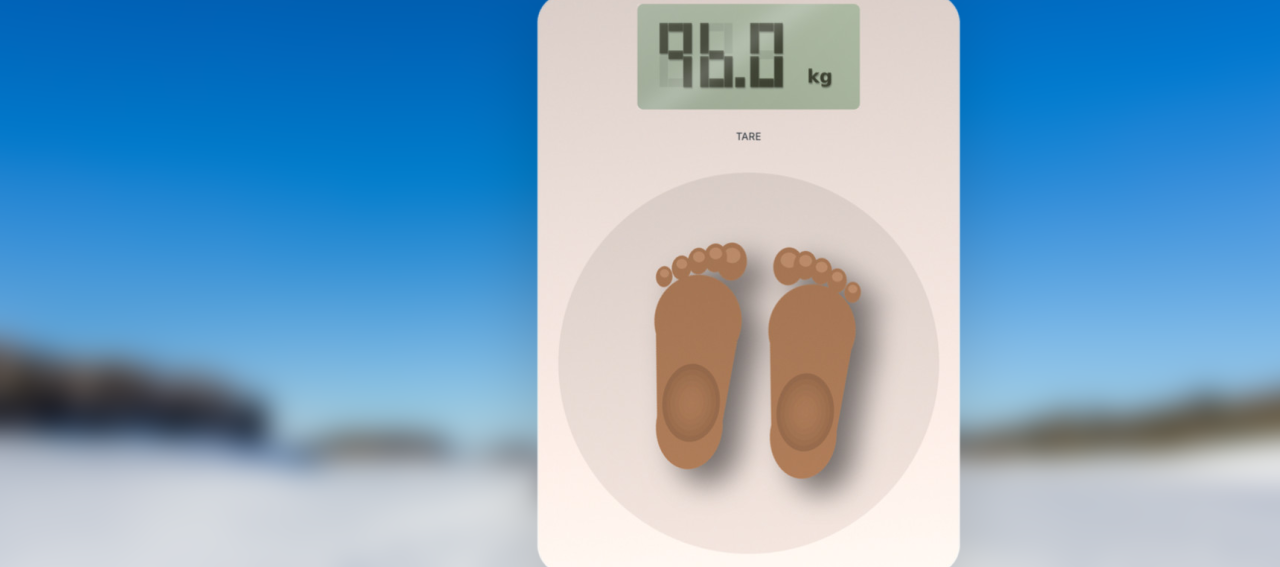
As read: value=96.0 unit=kg
